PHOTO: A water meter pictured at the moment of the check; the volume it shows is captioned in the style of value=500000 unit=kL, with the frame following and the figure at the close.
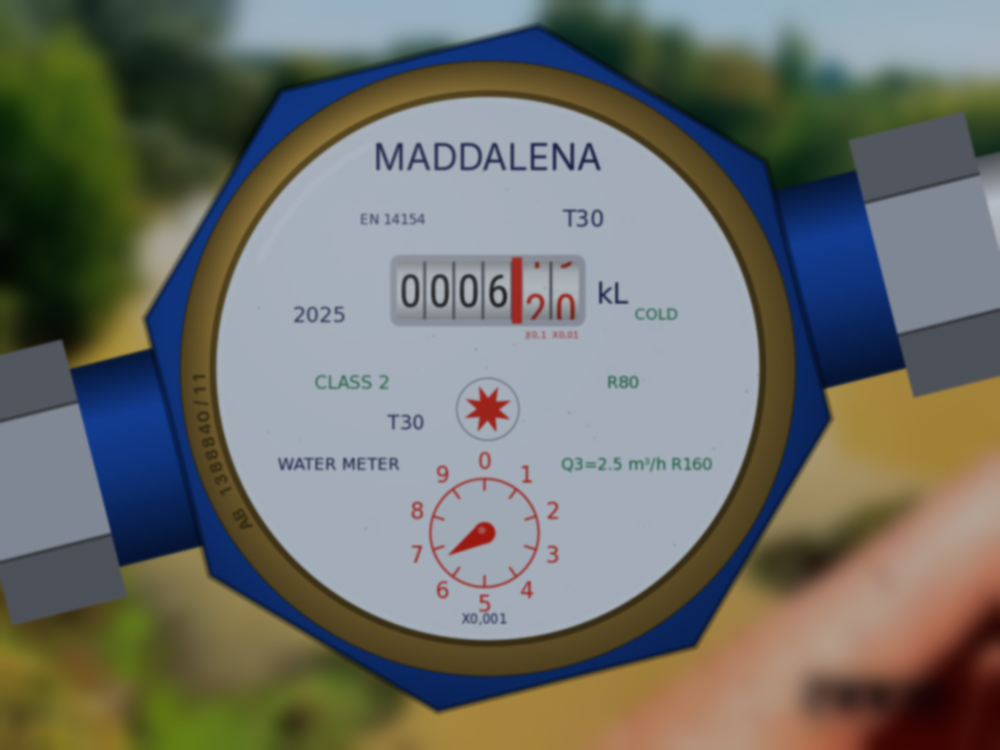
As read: value=6.196 unit=kL
